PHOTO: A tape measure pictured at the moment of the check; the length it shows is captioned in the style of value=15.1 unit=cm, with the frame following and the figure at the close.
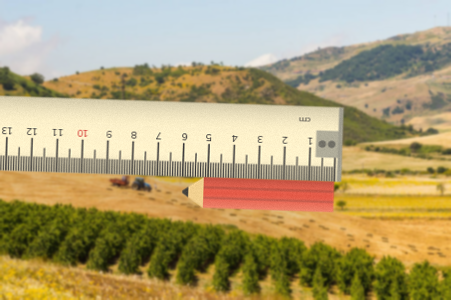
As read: value=6 unit=cm
